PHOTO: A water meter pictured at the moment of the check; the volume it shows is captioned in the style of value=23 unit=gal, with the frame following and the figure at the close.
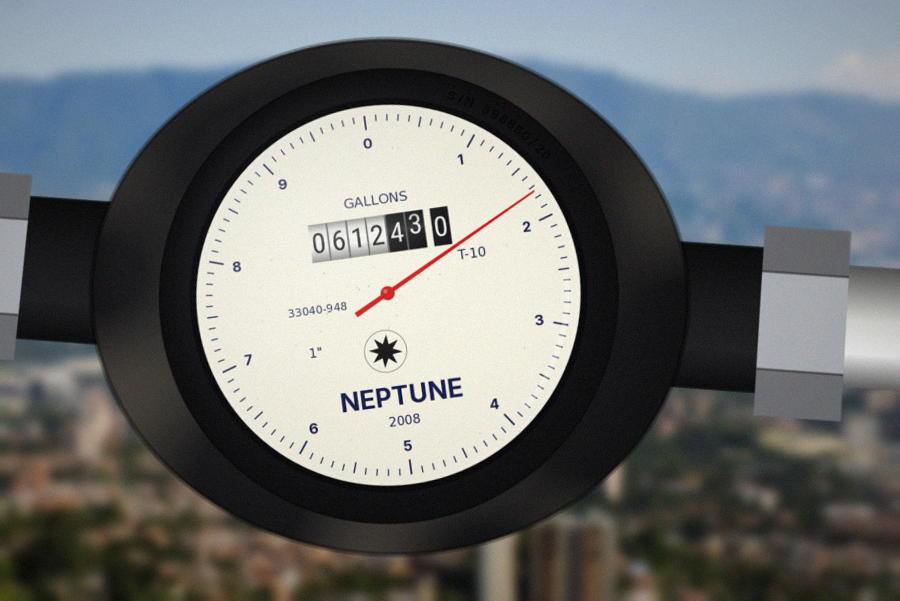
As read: value=612431.7 unit=gal
